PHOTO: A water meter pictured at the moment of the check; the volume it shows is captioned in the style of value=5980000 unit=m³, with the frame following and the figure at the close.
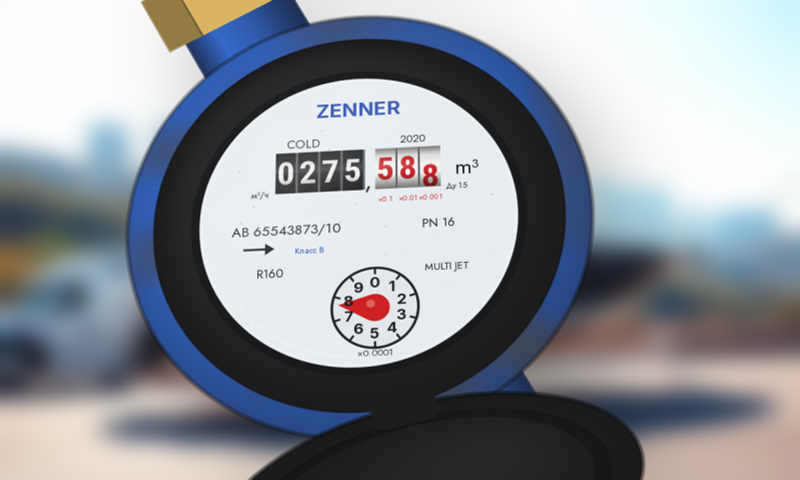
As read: value=275.5877 unit=m³
